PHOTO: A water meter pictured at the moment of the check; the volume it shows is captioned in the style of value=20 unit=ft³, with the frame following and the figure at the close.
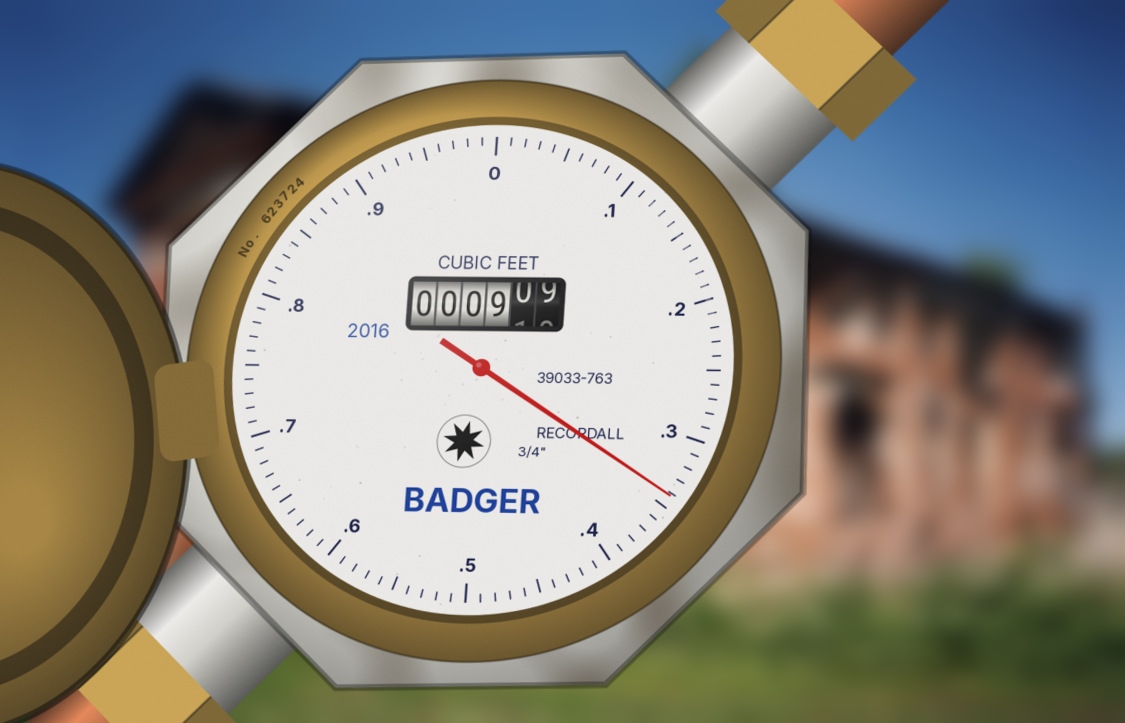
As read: value=909.34 unit=ft³
